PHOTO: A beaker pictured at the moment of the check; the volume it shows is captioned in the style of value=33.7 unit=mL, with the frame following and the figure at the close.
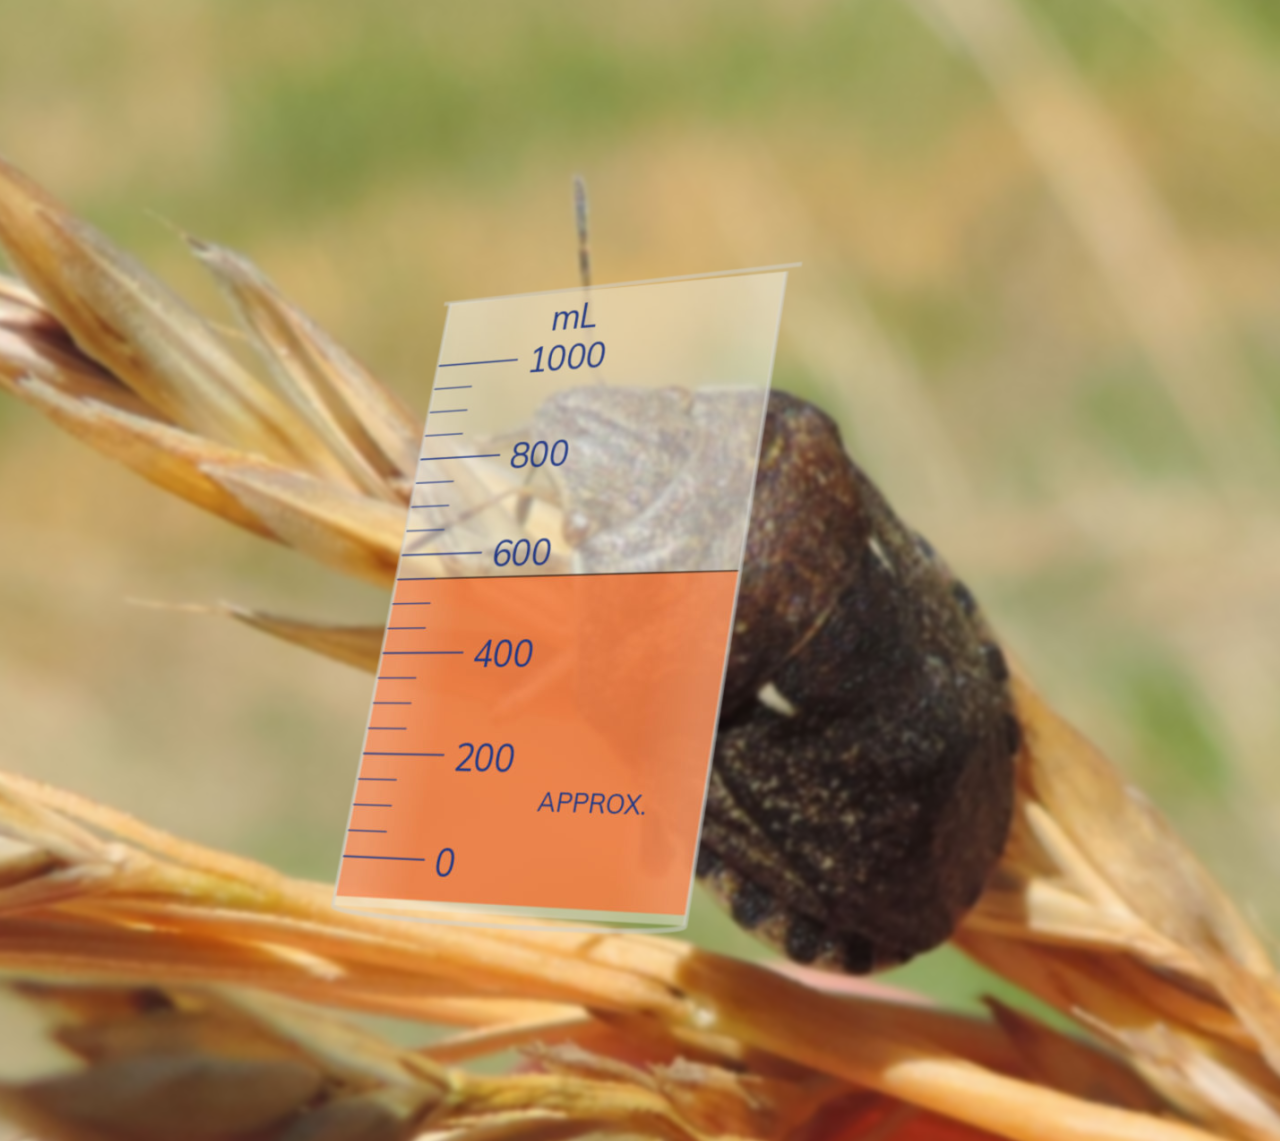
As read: value=550 unit=mL
